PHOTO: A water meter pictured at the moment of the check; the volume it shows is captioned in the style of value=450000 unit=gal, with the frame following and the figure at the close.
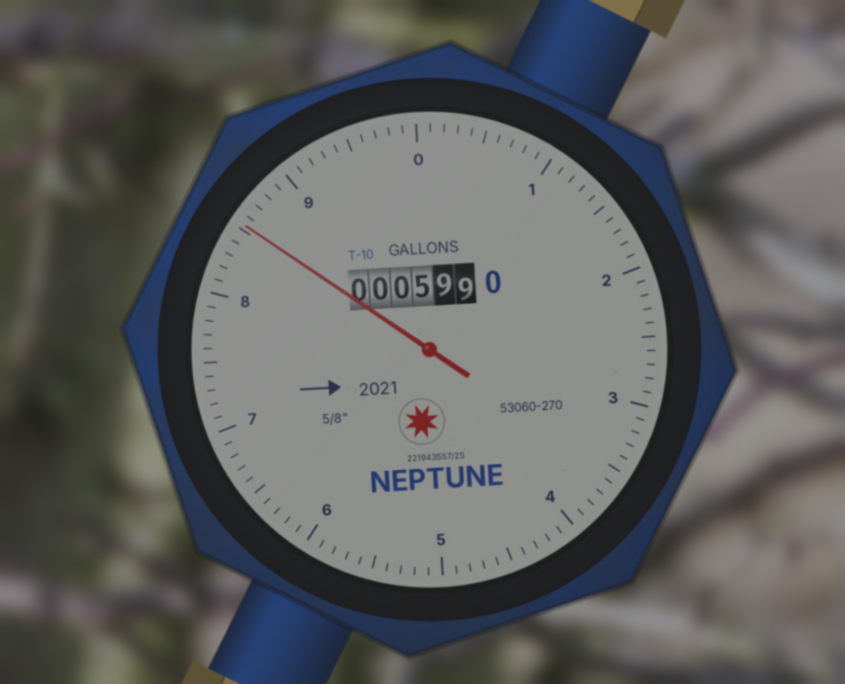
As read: value=5988.5 unit=gal
